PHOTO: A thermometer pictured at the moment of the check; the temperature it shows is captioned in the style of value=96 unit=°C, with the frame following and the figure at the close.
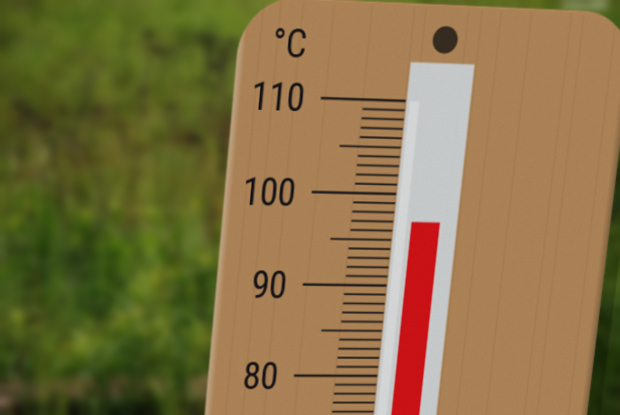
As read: value=97 unit=°C
